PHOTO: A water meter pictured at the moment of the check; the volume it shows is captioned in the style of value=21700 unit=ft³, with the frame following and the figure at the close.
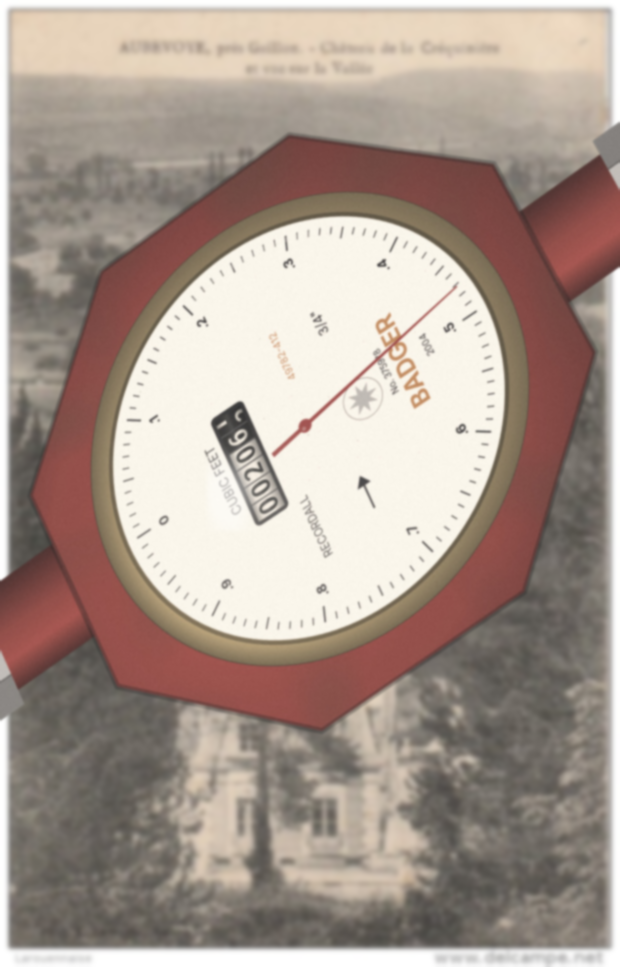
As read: value=2061.47 unit=ft³
